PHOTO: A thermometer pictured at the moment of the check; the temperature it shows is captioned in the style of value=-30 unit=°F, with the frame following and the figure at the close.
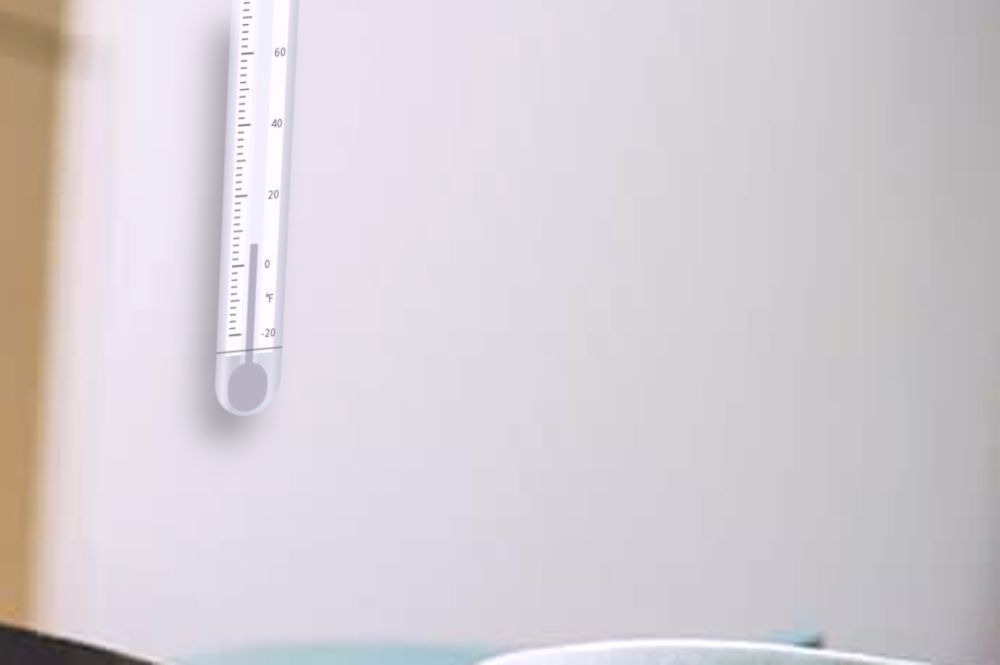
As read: value=6 unit=°F
